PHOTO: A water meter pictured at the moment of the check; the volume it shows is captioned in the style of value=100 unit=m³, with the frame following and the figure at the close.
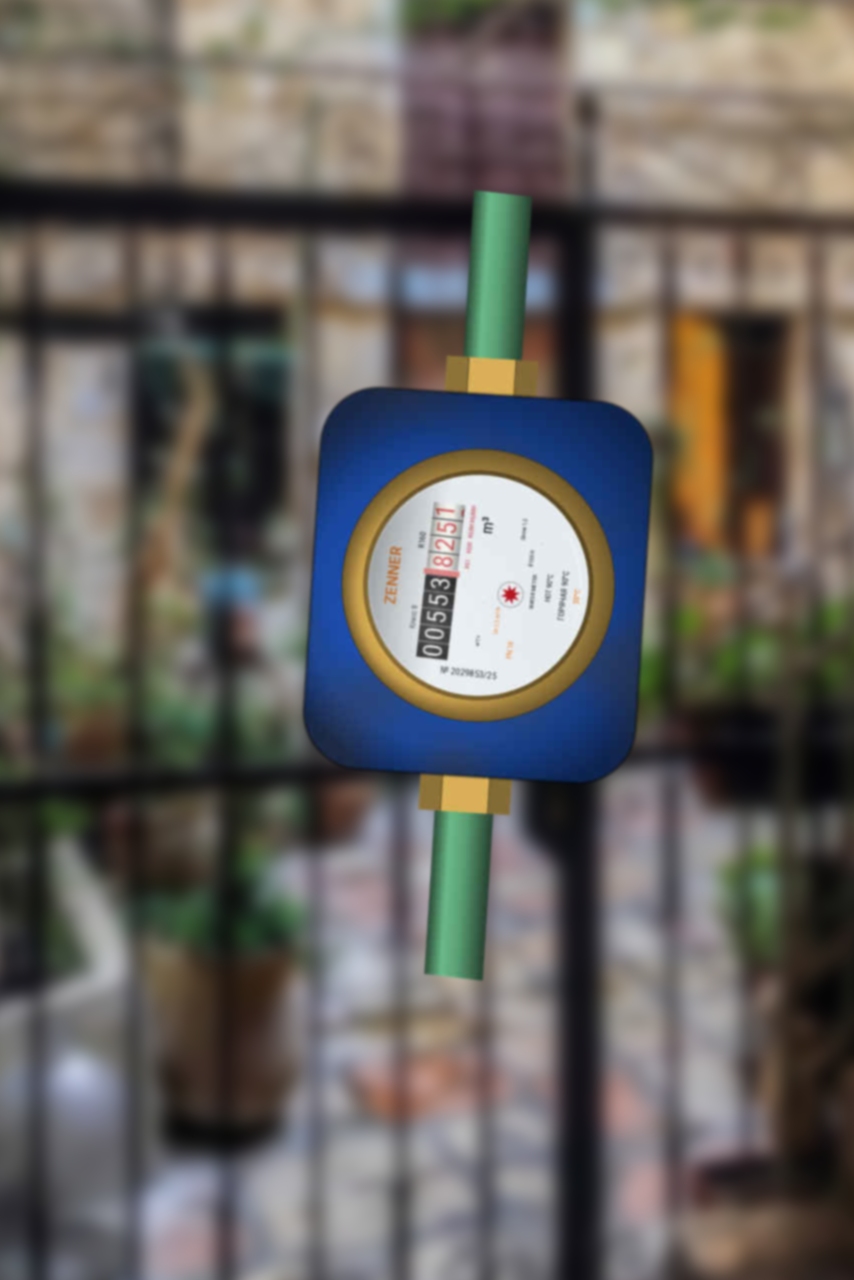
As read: value=553.8251 unit=m³
